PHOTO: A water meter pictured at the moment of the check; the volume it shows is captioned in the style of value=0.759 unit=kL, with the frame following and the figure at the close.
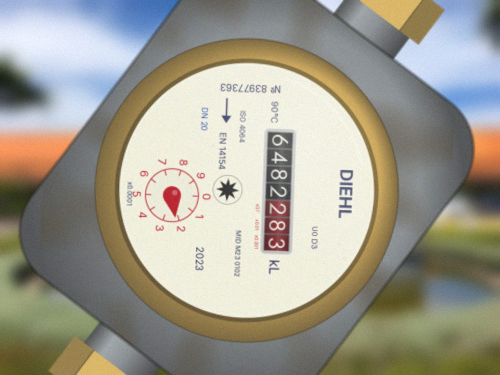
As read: value=6482.2832 unit=kL
